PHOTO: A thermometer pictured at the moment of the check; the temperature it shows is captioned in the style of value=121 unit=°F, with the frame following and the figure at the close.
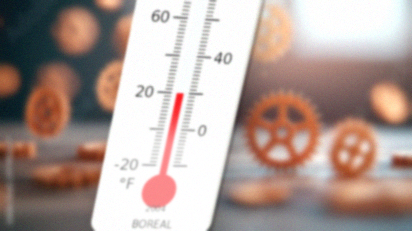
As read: value=20 unit=°F
